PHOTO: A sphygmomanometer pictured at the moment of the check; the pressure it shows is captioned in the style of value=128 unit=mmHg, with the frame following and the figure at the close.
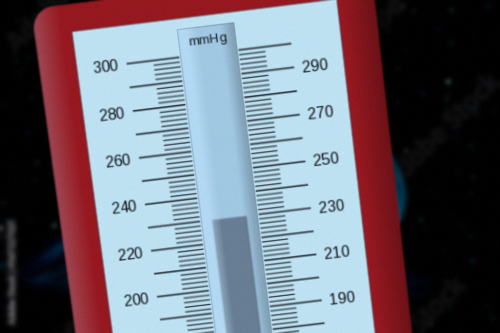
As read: value=230 unit=mmHg
